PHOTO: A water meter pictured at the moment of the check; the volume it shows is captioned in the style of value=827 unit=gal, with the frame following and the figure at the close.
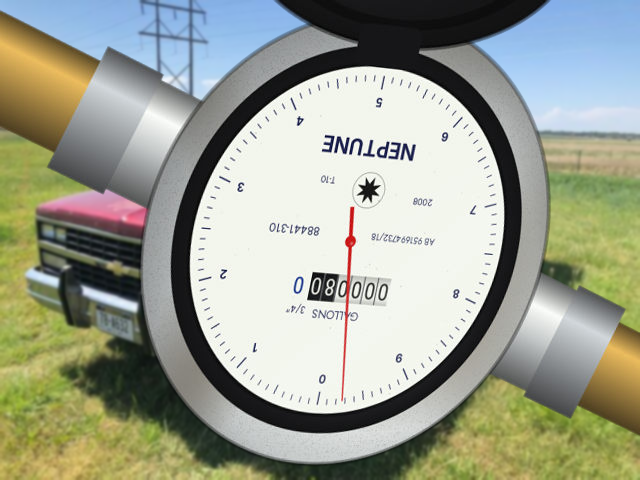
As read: value=799.7 unit=gal
